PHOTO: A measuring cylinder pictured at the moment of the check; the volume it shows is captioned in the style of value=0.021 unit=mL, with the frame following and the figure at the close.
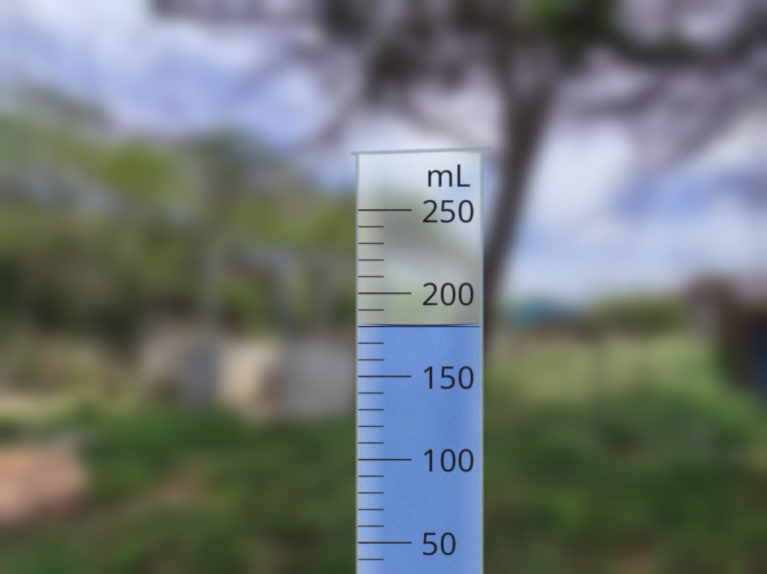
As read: value=180 unit=mL
